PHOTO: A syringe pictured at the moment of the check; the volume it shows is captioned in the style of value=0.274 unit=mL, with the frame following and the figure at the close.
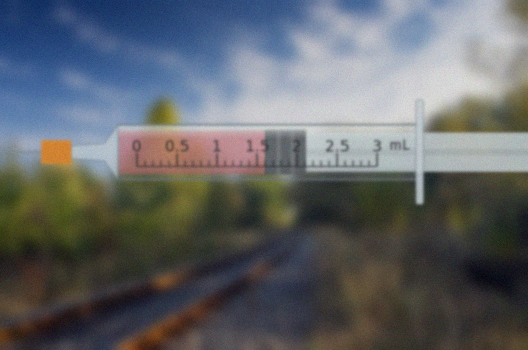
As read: value=1.6 unit=mL
